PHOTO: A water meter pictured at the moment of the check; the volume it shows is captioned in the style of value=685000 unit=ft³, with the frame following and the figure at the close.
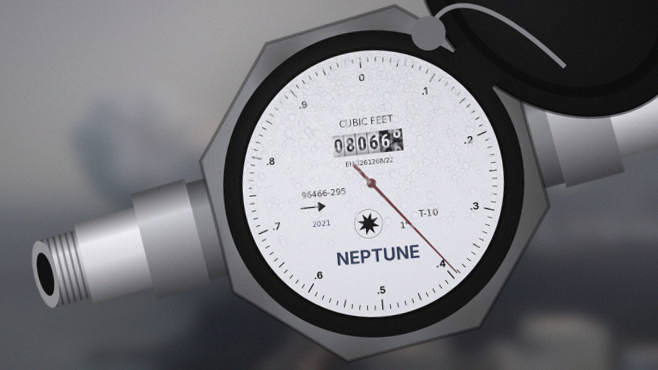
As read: value=80668.39 unit=ft³
